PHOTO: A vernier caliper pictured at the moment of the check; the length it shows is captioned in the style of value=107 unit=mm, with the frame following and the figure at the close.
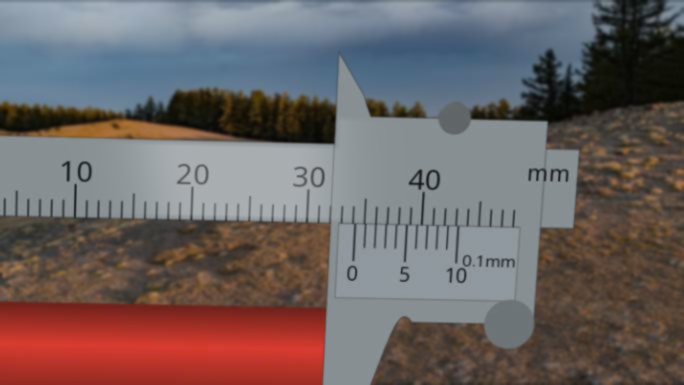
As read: value=34.2 unit=mm
